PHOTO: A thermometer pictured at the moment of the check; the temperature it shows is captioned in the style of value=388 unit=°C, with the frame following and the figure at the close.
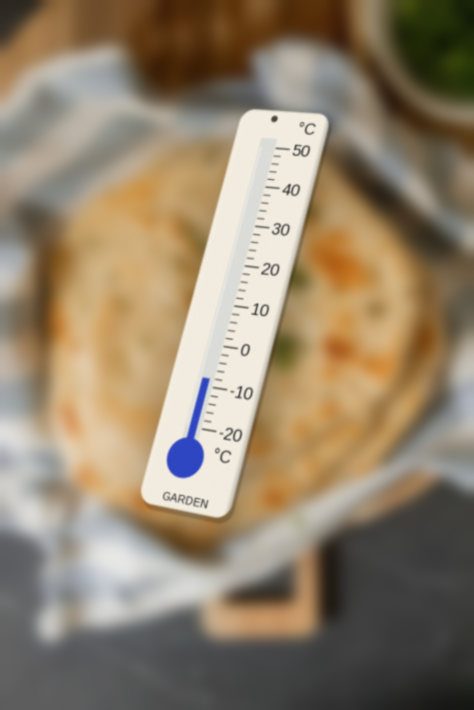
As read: value=-8 unit=°C
